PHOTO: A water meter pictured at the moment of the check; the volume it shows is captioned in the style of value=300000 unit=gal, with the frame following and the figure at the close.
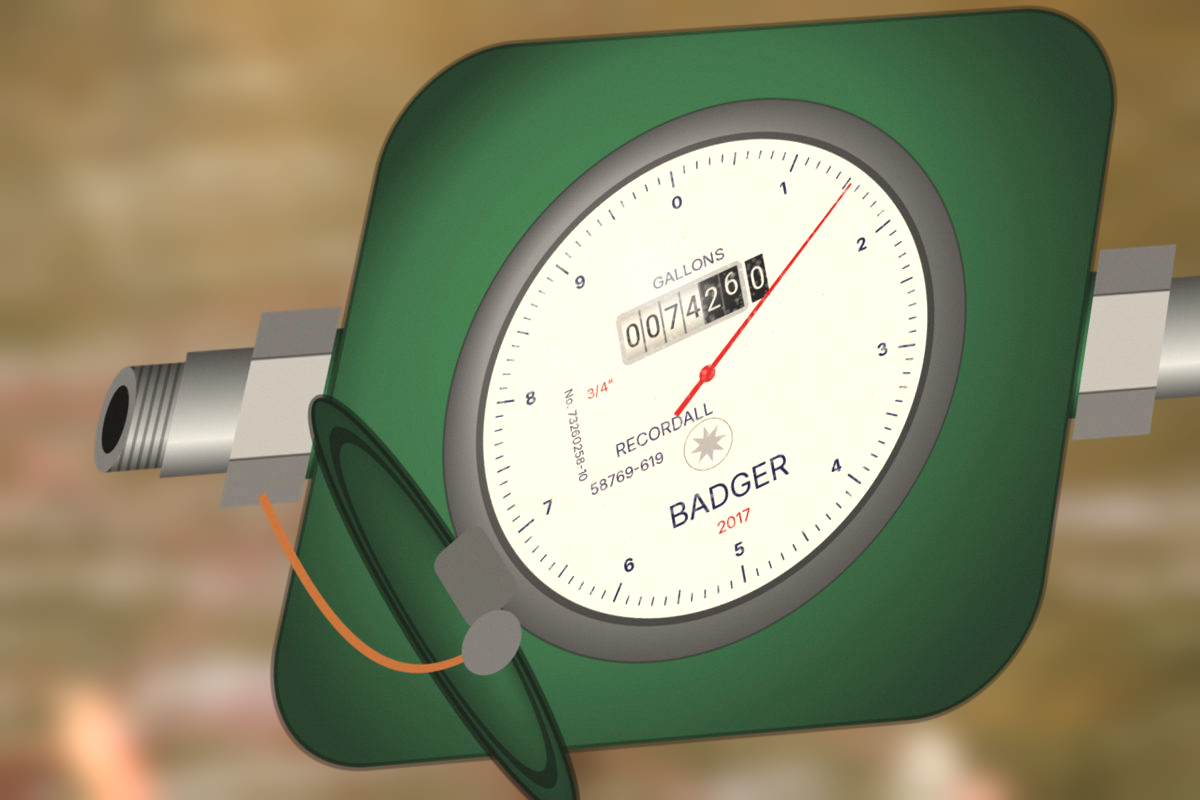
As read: value=74261.5 unit=gal
